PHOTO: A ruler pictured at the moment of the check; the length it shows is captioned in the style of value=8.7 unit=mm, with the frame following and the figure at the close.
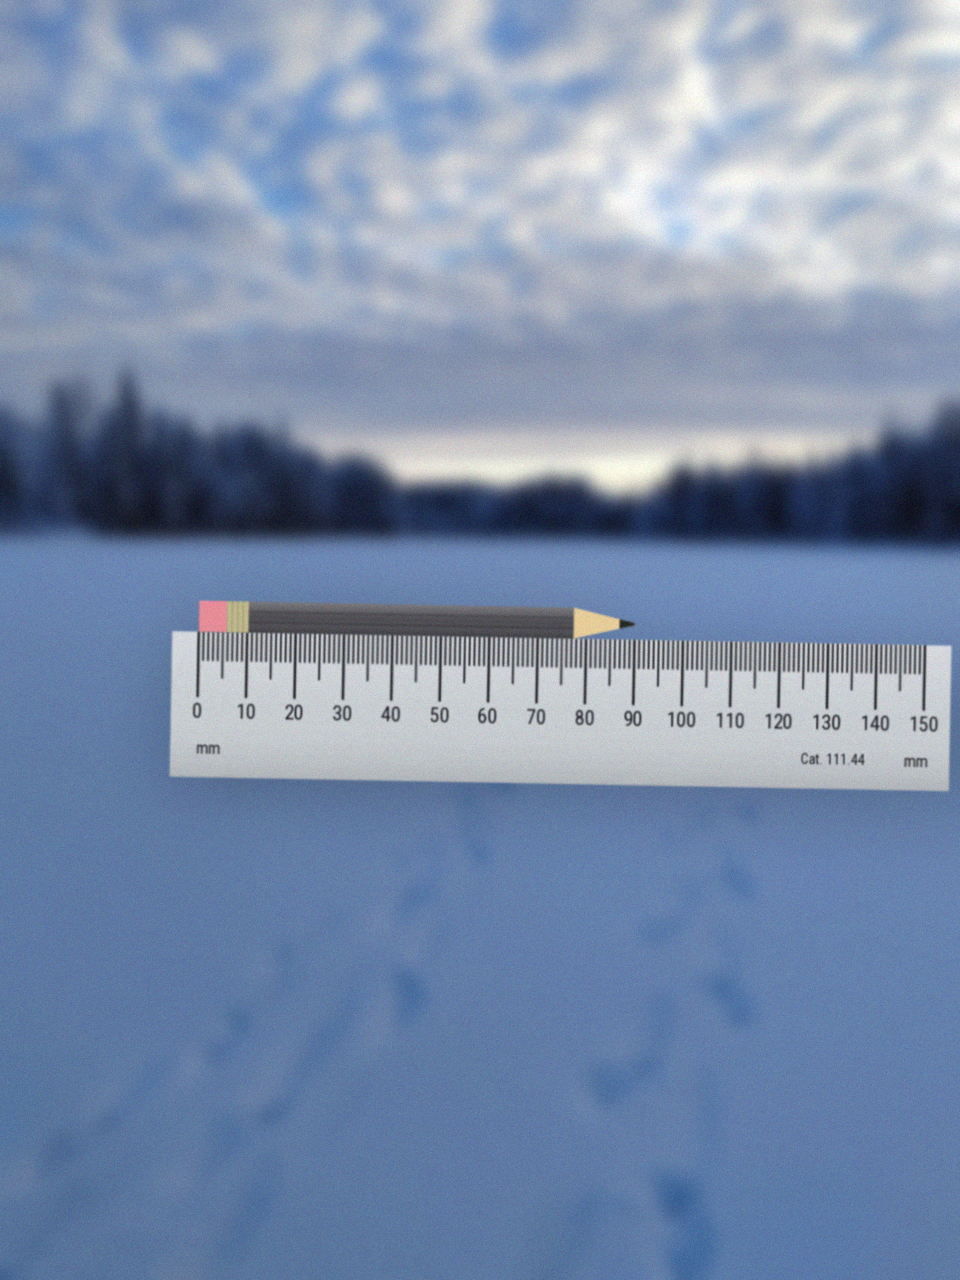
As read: value=90 unit=mm
